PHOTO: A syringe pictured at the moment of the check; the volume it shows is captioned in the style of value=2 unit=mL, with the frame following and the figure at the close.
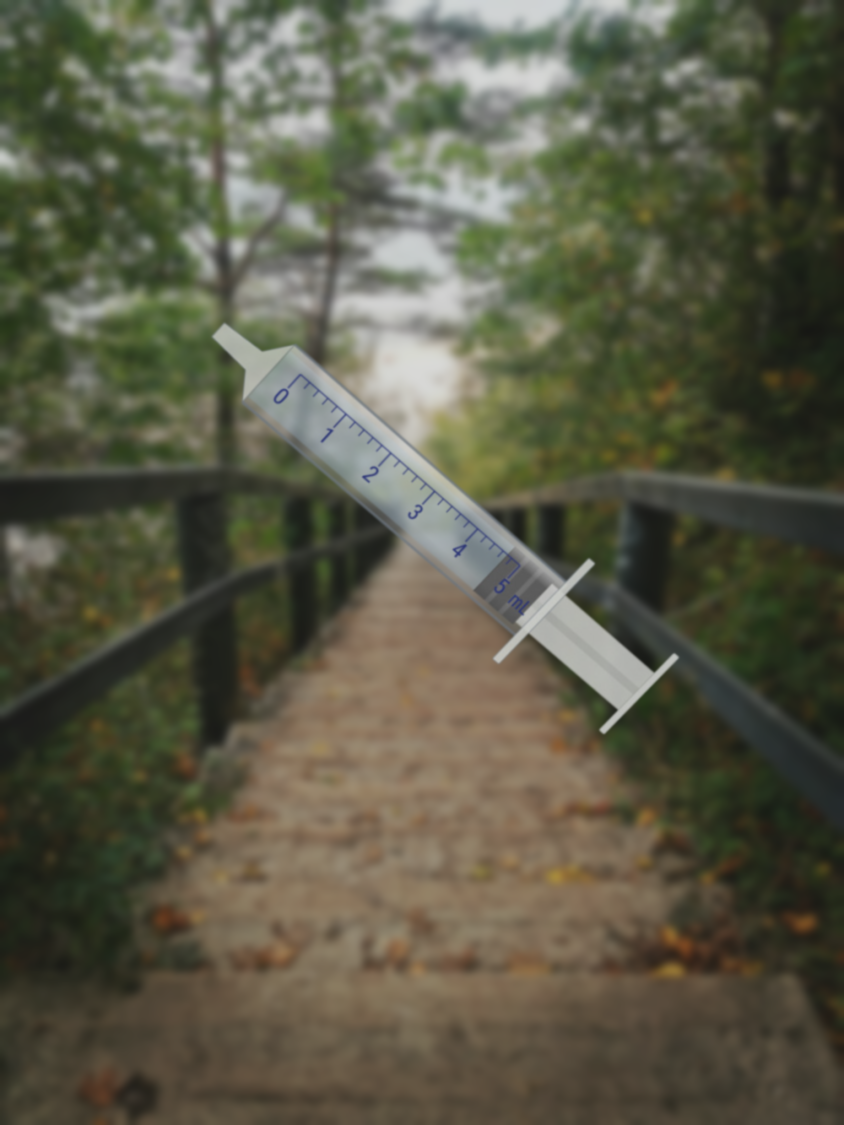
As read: value=4.7 unit=mL
